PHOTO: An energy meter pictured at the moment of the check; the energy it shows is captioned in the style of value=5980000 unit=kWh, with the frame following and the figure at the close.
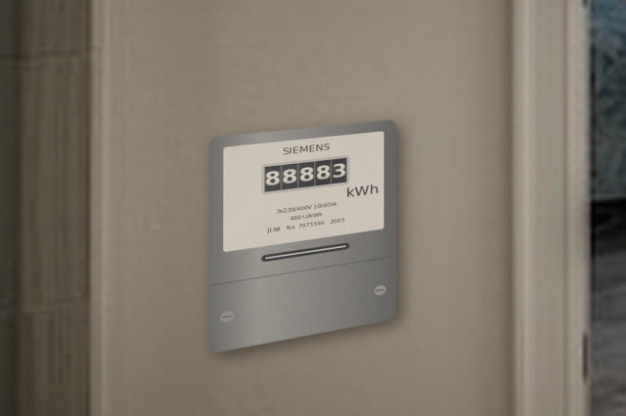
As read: value=88883 unit=kWh
